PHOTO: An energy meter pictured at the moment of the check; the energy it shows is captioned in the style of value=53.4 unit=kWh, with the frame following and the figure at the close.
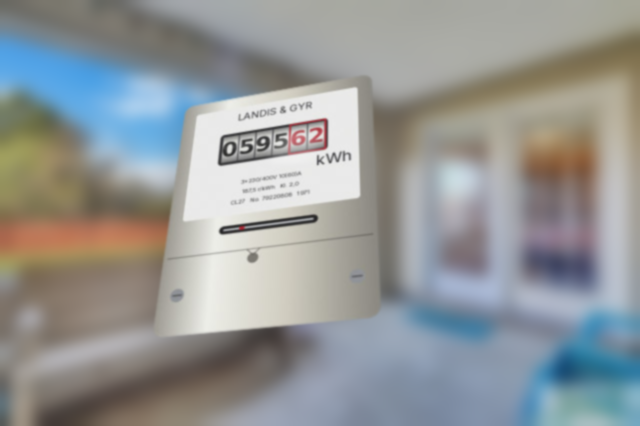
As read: value=595.62 unit=kWh
